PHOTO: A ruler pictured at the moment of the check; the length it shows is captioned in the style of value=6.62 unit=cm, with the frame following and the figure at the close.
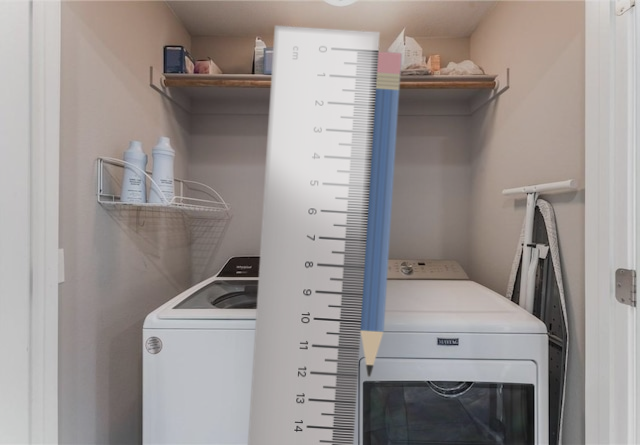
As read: value=12 unit=cm
